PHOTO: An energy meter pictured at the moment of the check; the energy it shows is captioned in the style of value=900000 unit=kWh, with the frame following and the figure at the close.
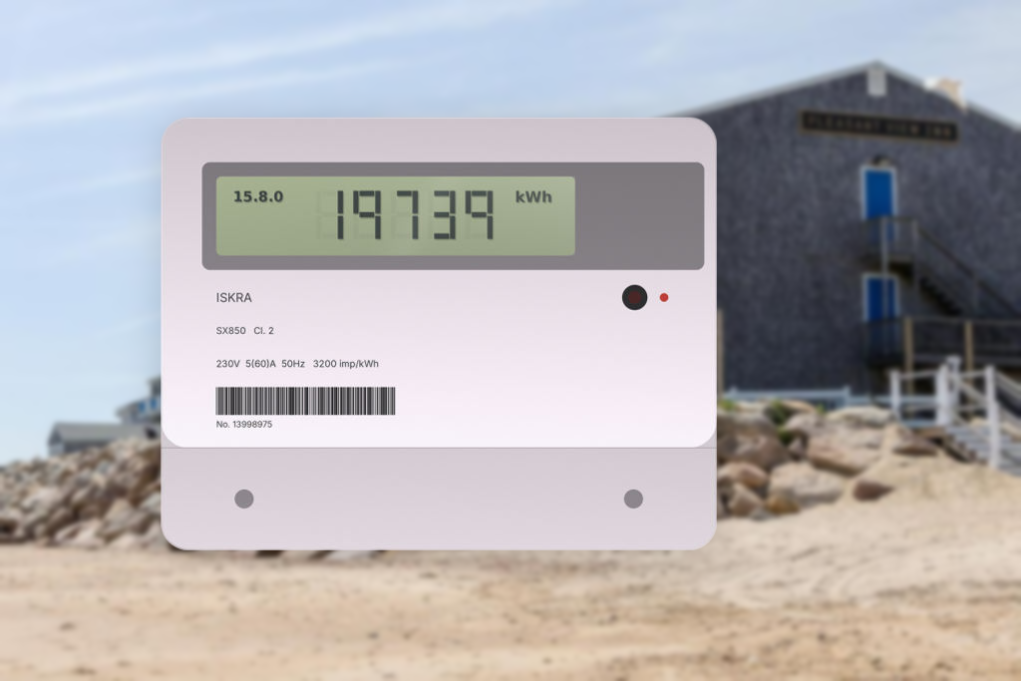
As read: value=19739 unit=kWh
